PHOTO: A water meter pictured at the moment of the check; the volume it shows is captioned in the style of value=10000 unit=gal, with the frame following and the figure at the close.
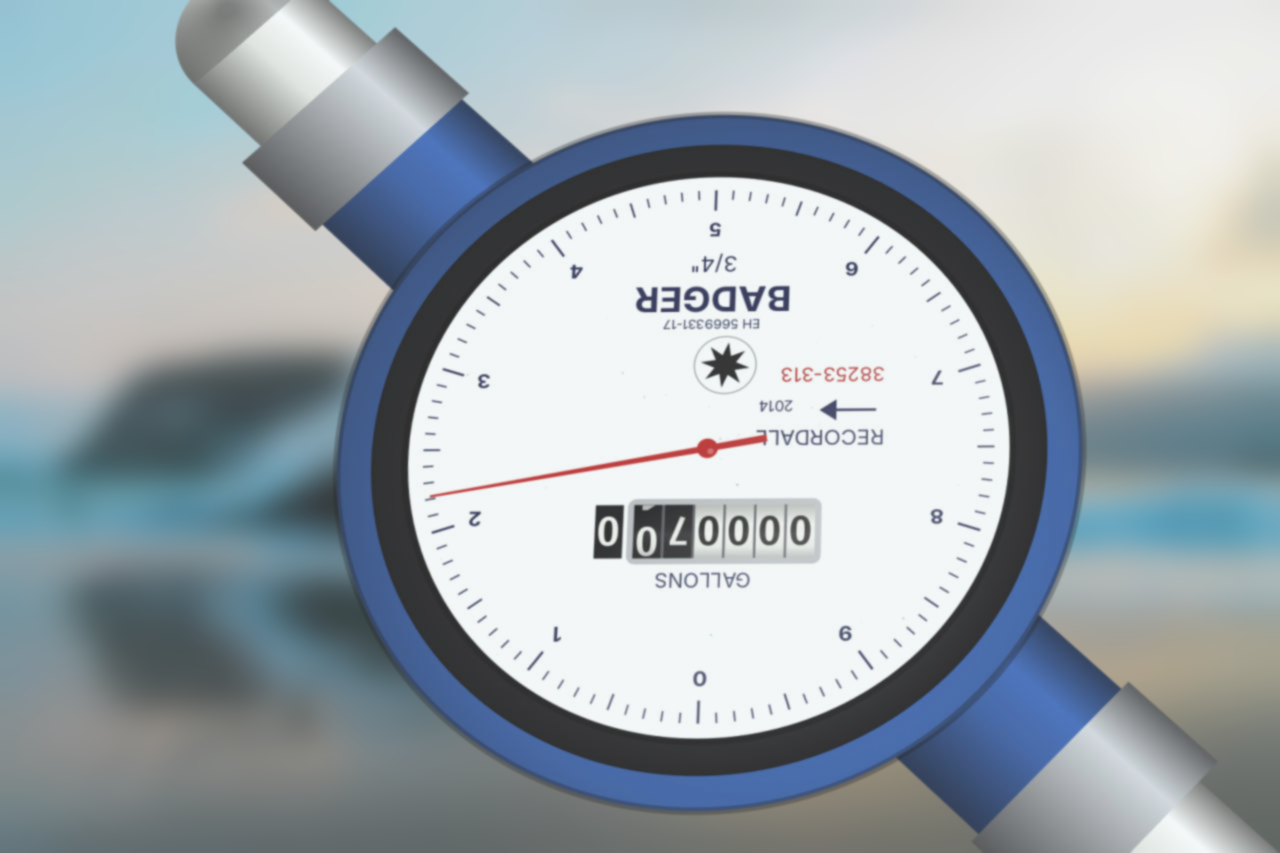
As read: value=702.2 unit=gal
